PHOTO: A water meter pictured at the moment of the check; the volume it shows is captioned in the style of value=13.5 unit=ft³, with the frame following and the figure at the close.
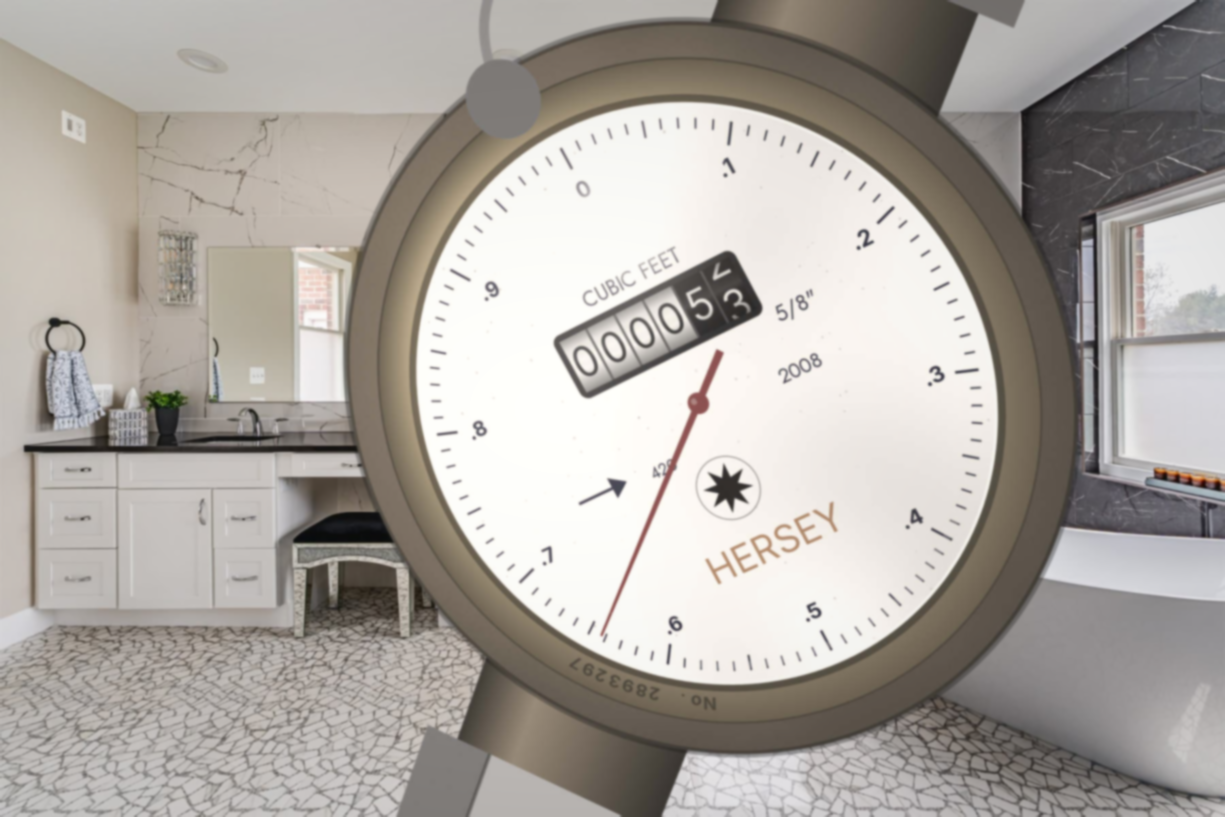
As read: value=52.64 unit=ft³
